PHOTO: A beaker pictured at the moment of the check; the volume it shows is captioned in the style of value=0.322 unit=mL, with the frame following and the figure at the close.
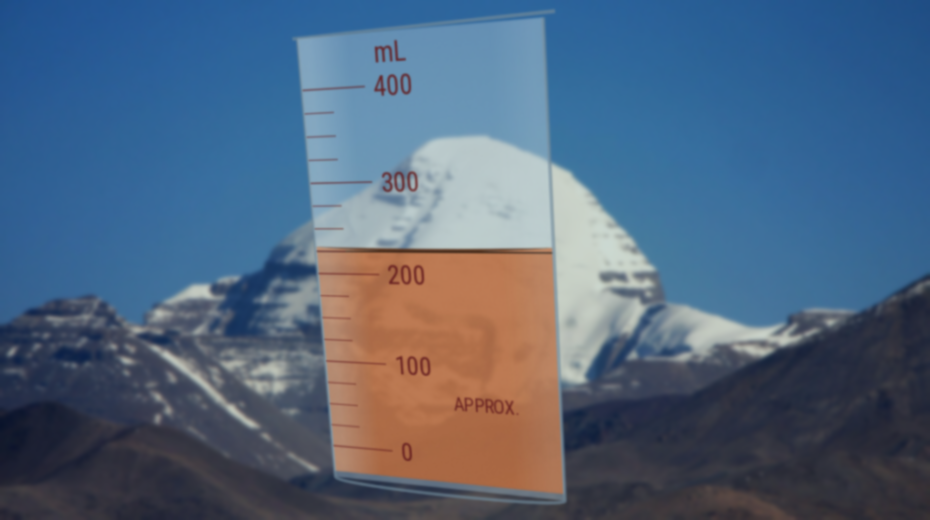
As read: value=225 unit=mL
